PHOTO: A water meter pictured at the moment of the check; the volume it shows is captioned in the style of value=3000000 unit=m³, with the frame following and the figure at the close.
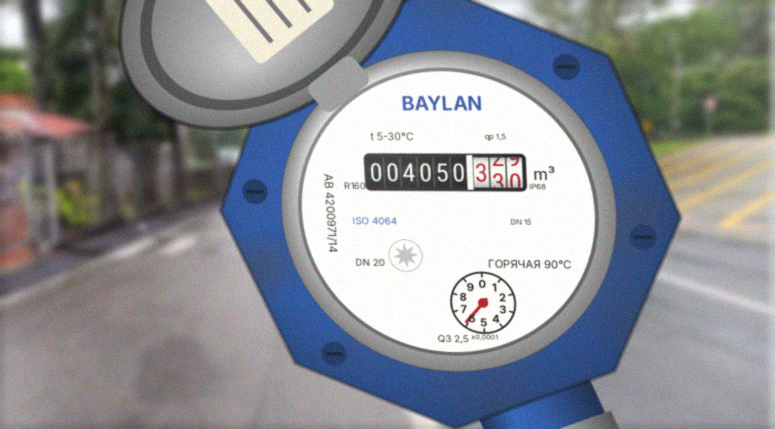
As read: value=4050.3296 unit=m³
